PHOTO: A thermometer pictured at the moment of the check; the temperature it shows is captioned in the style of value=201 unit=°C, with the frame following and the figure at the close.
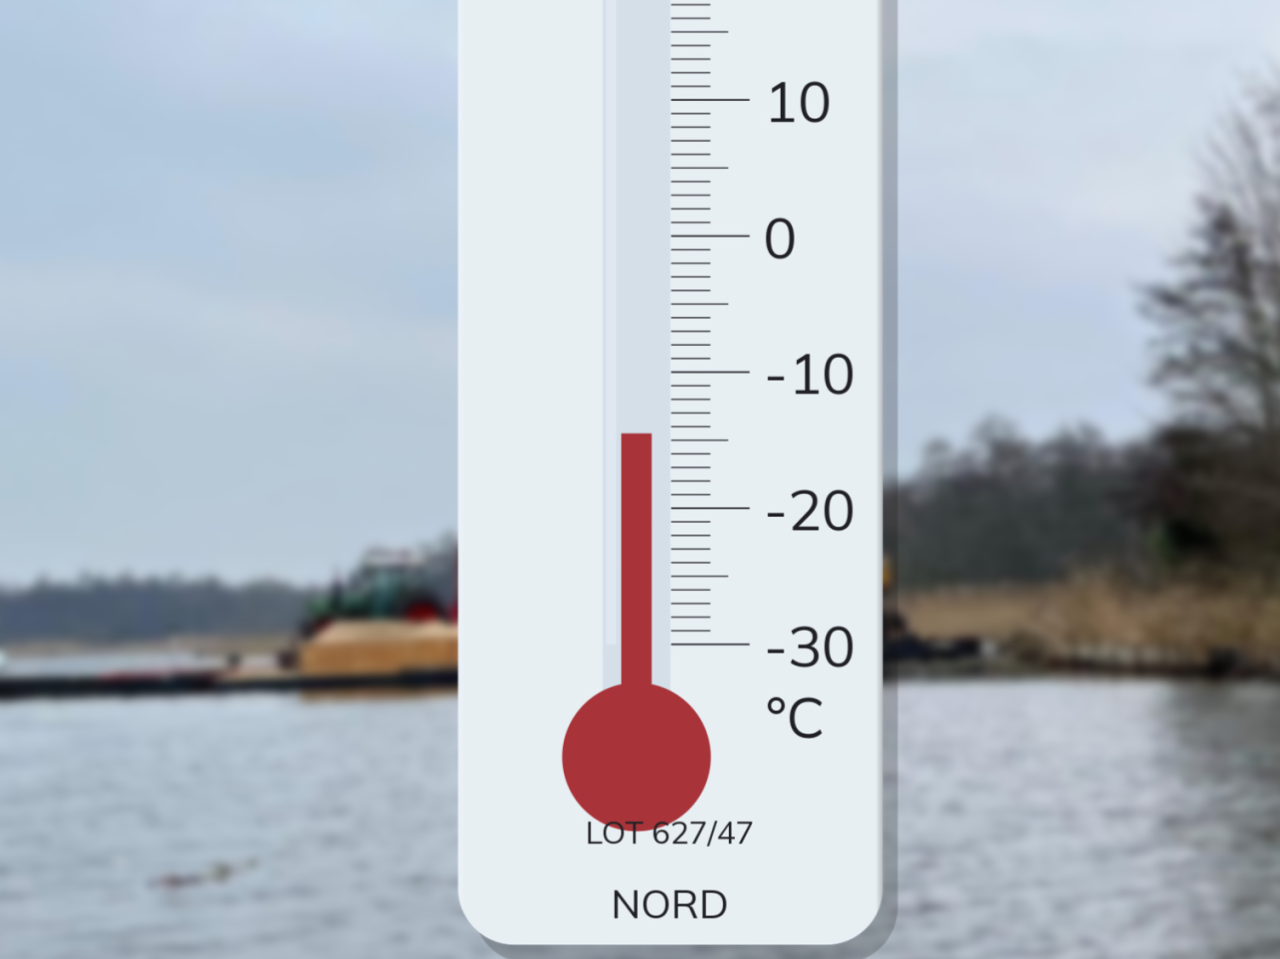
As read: value=-14.5 unit=°C
